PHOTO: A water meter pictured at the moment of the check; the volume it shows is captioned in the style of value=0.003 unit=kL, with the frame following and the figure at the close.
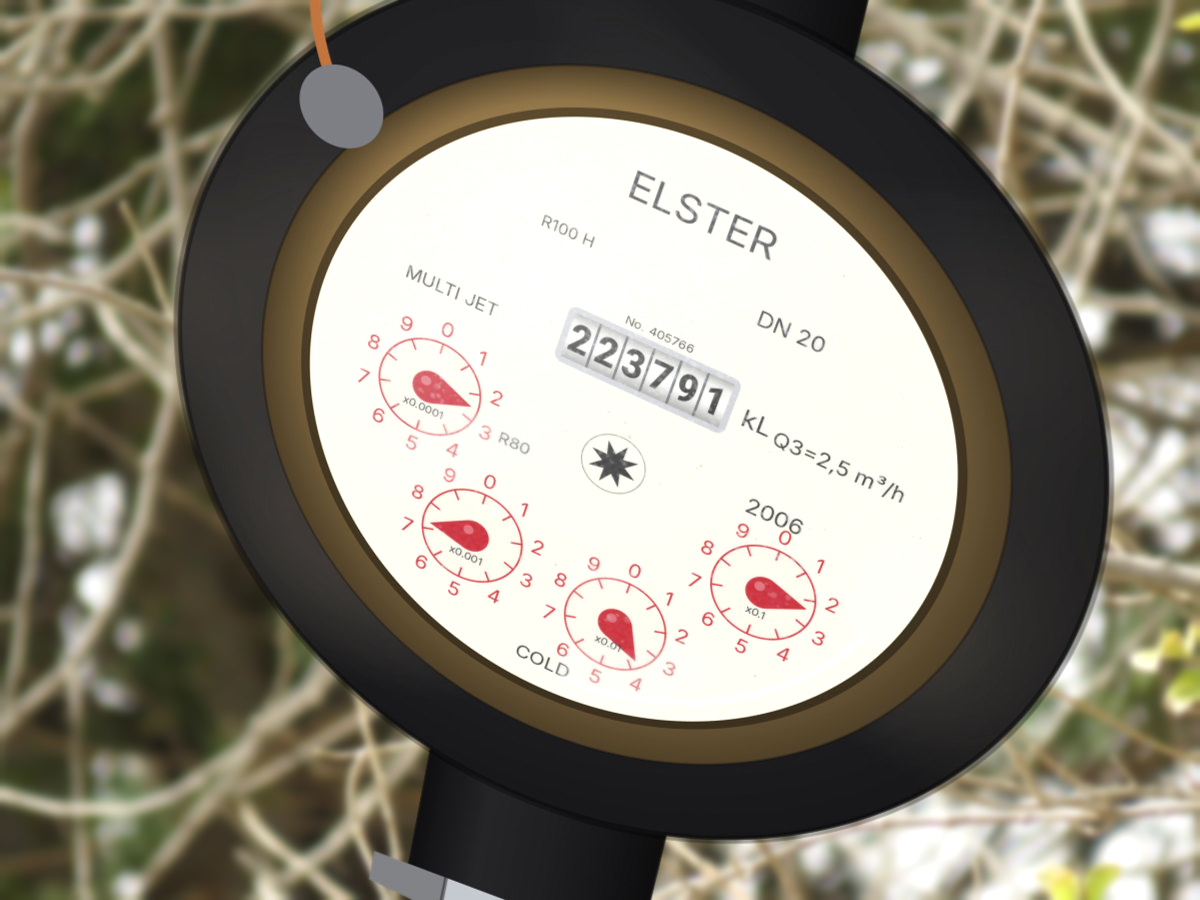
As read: value=223791.2372 unit=kL
